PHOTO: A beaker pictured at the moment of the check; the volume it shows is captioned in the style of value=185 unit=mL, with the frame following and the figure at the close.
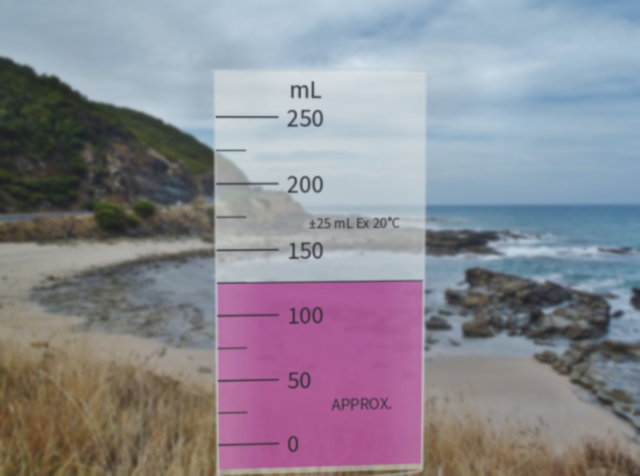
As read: value=125 unit=mL
